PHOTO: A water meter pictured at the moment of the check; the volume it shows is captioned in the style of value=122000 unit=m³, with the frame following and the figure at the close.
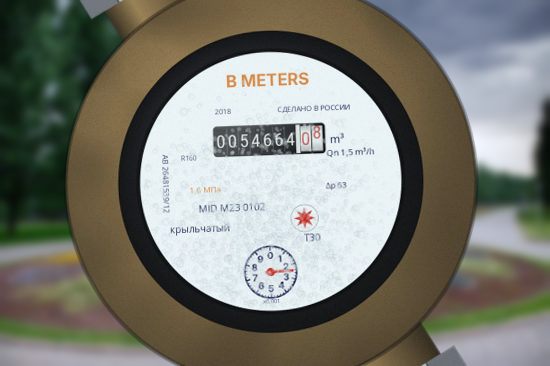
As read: value=54664.082 unit=m³
